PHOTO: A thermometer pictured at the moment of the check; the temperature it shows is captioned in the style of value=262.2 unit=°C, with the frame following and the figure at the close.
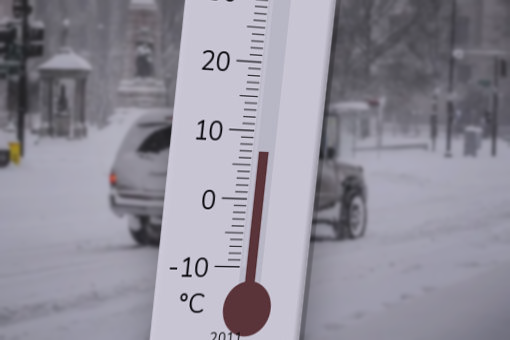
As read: value=7 unit=°C
